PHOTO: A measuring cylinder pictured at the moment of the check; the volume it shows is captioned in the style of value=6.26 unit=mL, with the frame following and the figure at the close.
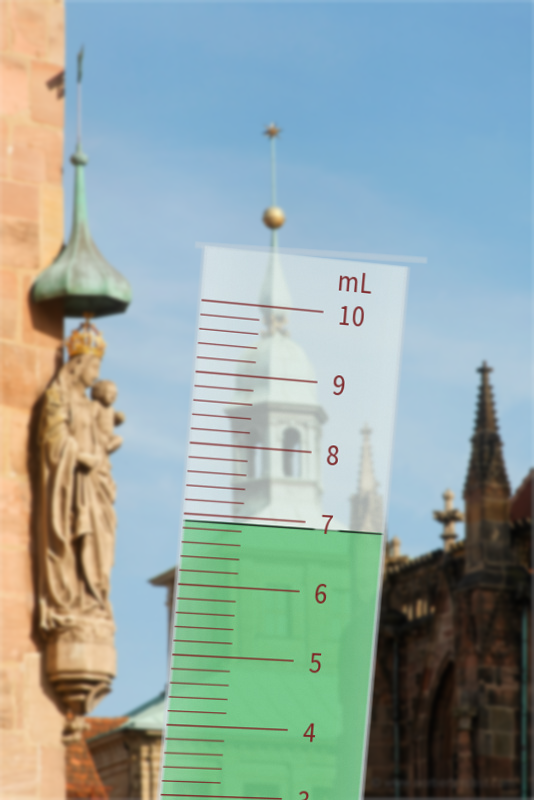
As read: value=6.9 unit=mL
